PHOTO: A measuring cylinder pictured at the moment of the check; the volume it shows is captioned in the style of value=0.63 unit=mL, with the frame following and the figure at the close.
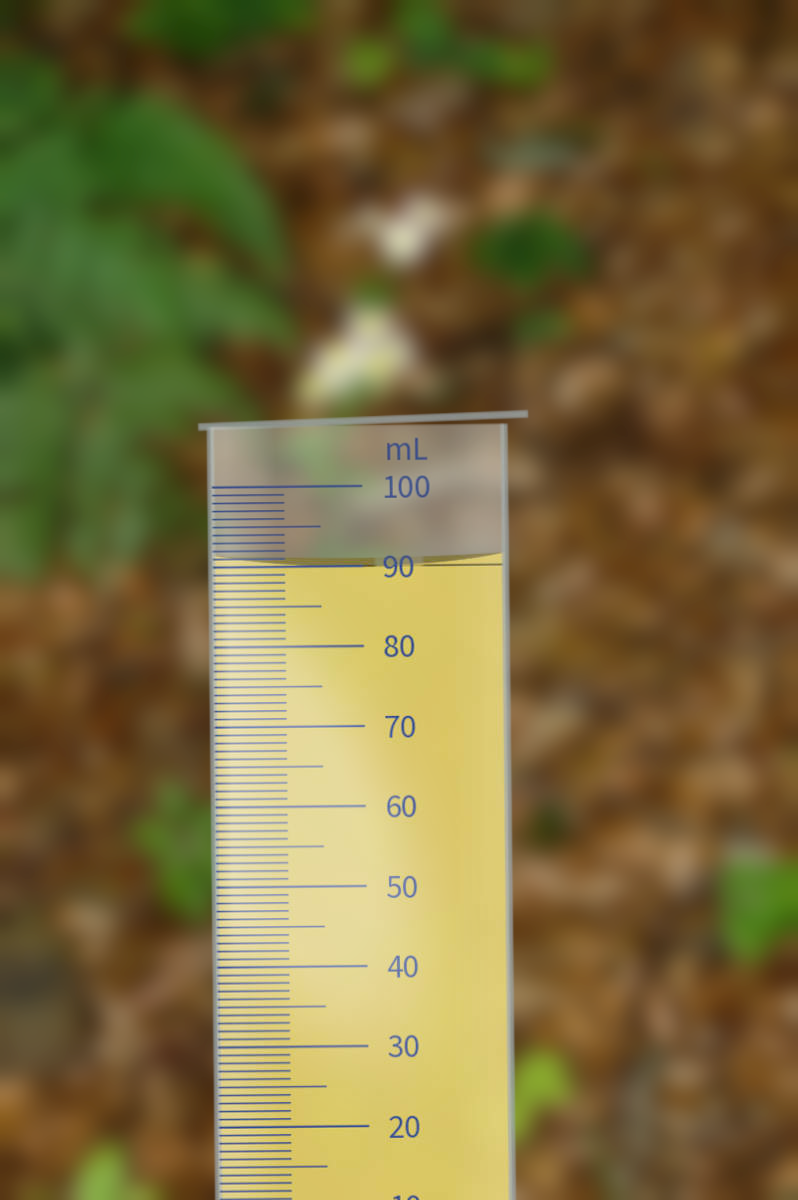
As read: value=90 unit=mL
